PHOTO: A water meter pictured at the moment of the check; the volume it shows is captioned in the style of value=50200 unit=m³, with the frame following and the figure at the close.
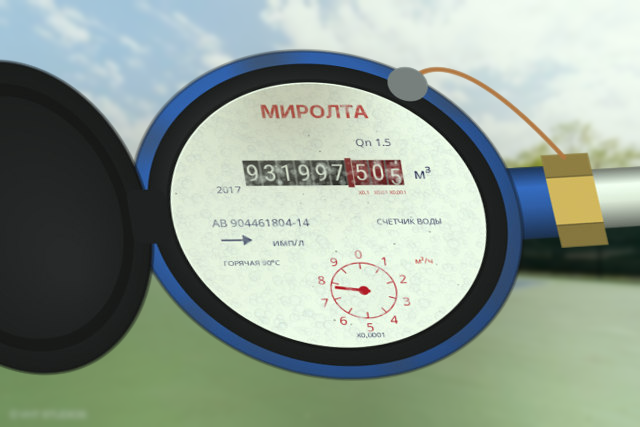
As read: value=931997.5047 unit=m³
